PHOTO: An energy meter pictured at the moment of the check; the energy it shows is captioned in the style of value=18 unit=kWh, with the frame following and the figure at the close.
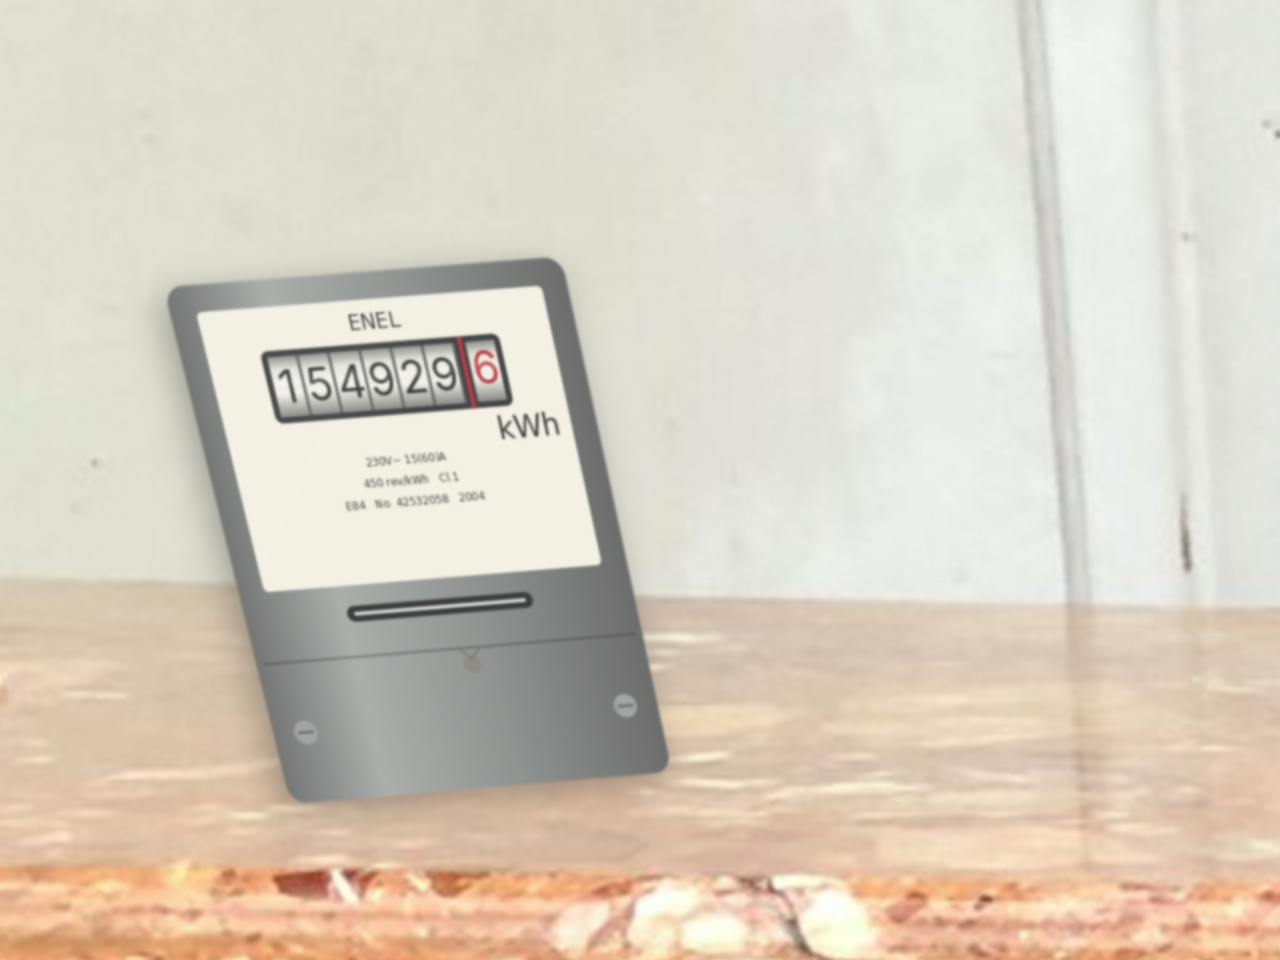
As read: value=154929.6 unit=kWh
